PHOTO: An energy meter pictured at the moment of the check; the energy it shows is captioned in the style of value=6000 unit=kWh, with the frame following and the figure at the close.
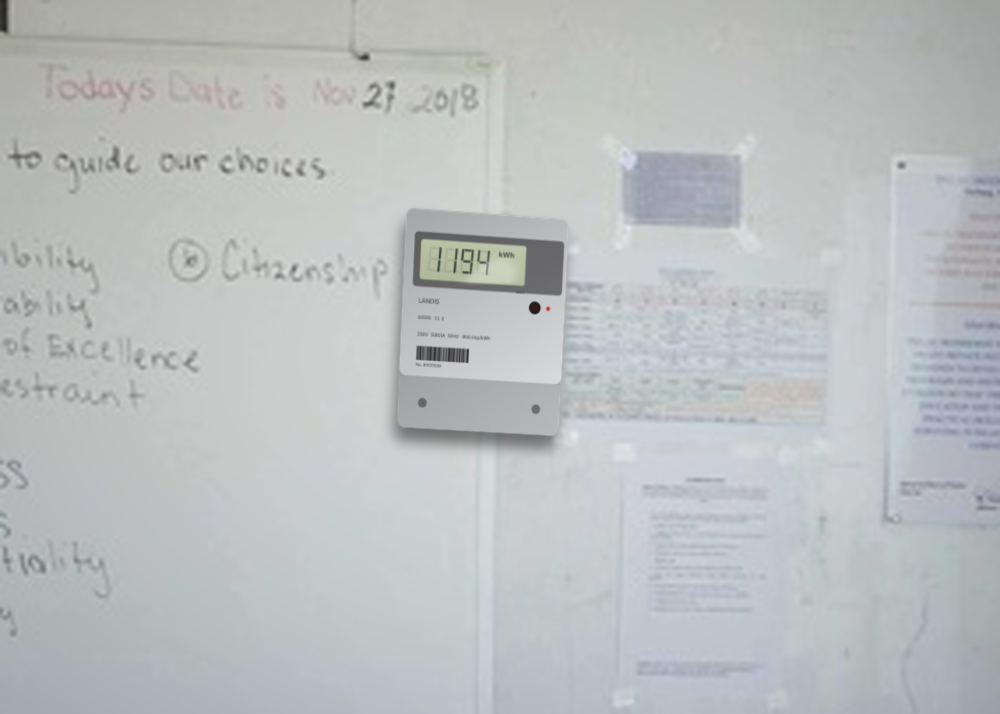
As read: value=1194 unit=kWh
